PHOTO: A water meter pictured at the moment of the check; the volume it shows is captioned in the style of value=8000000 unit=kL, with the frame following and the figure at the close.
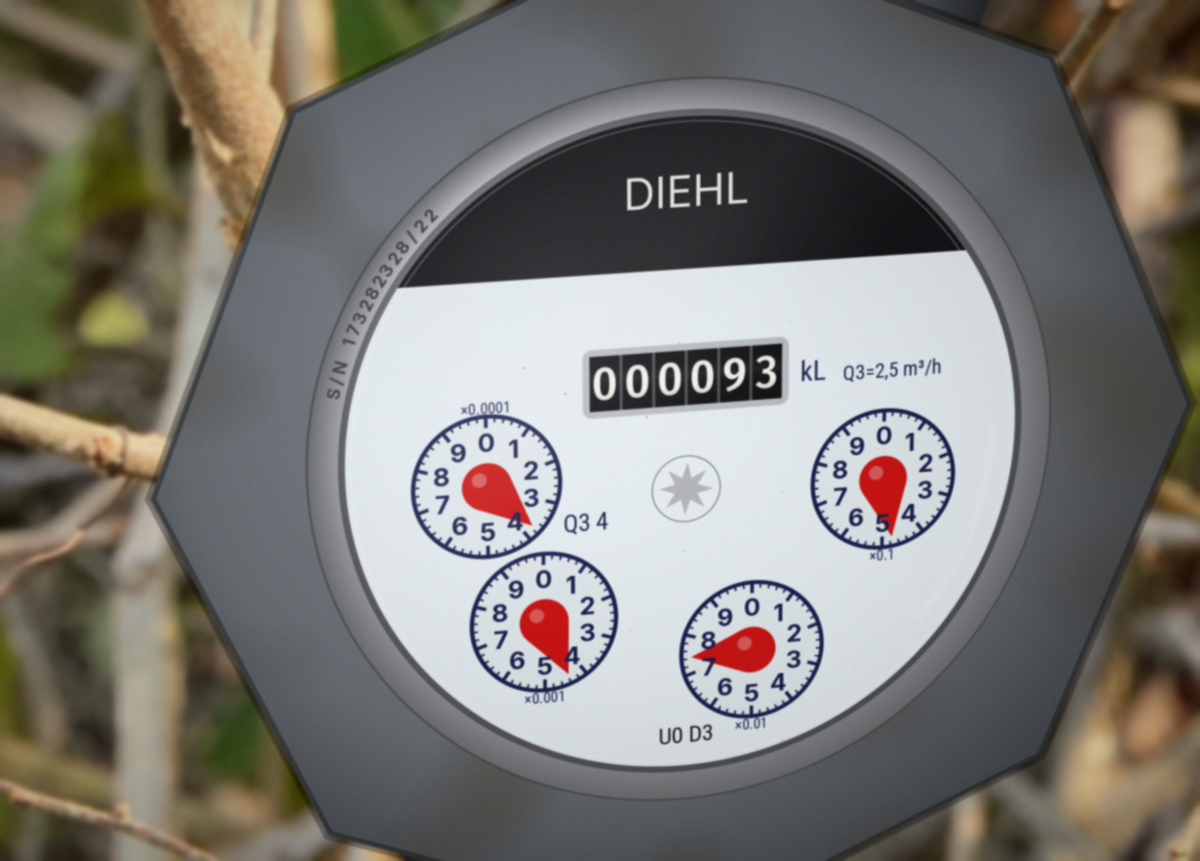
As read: value=93.4743 unit=kL
